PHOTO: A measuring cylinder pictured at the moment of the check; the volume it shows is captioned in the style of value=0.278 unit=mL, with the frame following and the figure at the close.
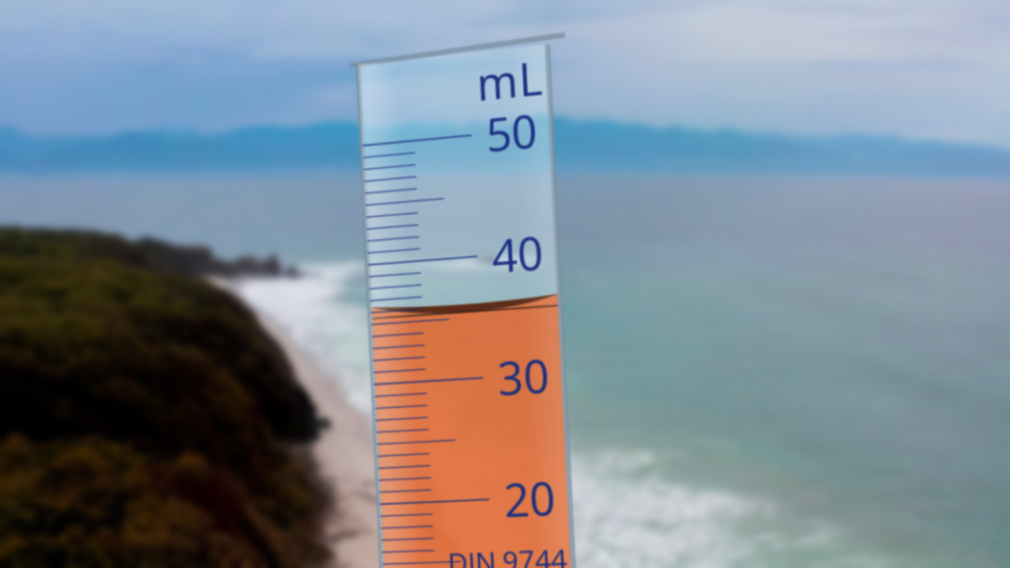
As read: value=35.5 unit=mL
